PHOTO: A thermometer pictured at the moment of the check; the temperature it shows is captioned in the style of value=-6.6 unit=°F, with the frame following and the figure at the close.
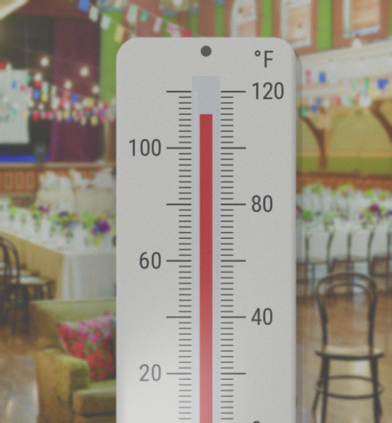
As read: value=112 unit=°F
